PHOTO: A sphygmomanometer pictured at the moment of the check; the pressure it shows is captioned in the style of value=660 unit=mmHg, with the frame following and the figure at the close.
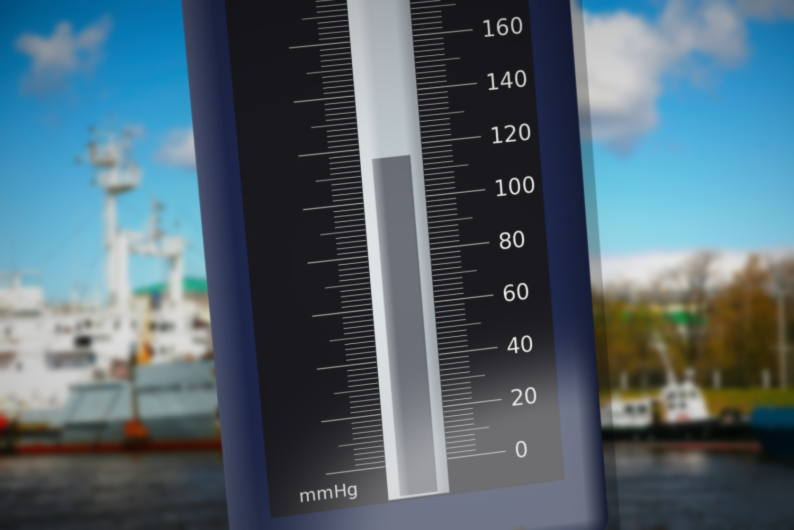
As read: value=116 unit=mmHg
